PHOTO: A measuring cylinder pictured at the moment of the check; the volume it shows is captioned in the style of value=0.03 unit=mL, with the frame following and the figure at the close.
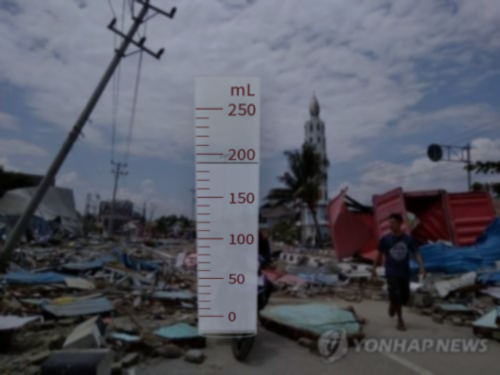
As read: value=190 unit=mL
